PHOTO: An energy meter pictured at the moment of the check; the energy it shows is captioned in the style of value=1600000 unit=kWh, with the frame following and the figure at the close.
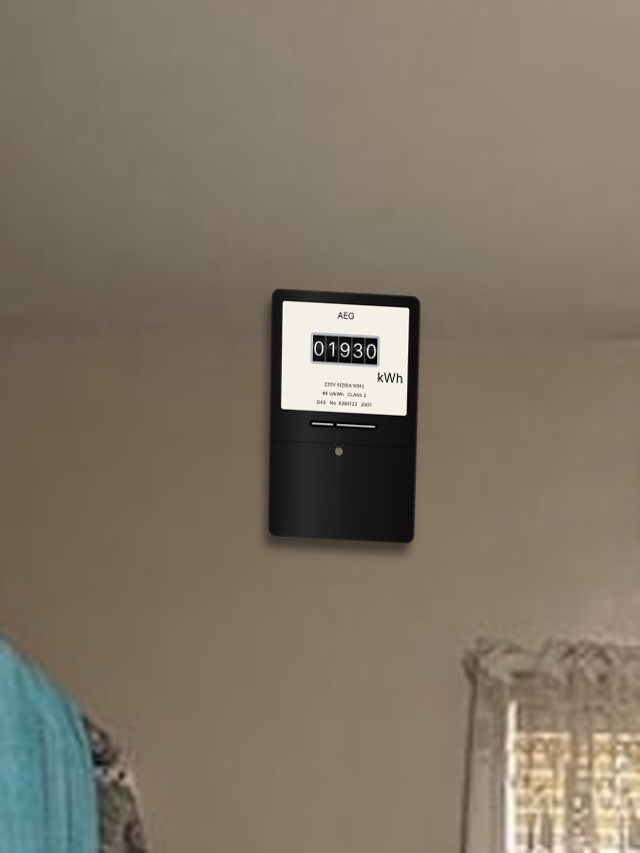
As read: value=1930 unit=kWh
